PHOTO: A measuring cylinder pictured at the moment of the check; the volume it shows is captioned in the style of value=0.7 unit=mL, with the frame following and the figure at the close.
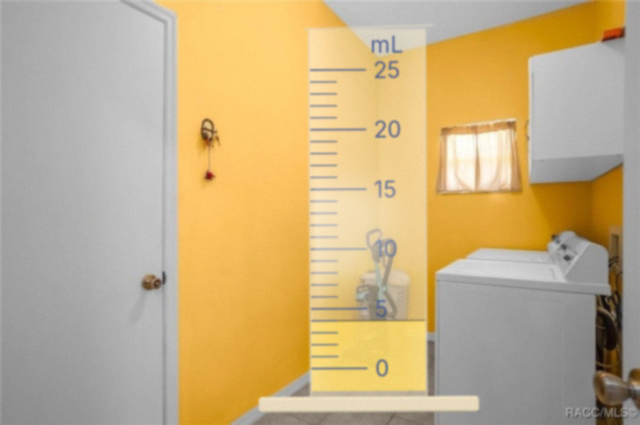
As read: value=4 unit=mL
